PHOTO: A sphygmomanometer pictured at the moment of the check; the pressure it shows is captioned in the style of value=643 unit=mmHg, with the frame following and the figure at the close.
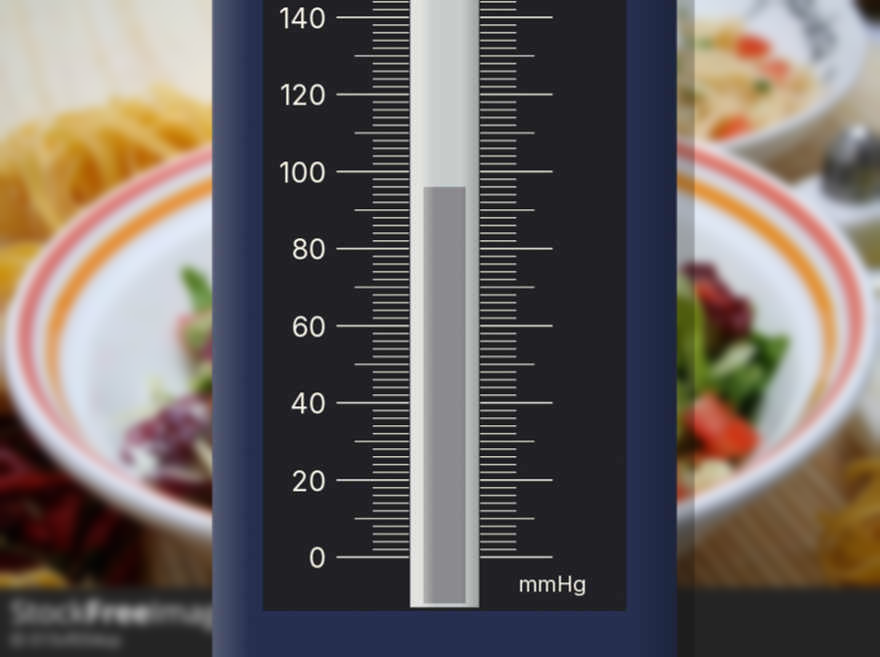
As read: value=96 unit=mmHg
